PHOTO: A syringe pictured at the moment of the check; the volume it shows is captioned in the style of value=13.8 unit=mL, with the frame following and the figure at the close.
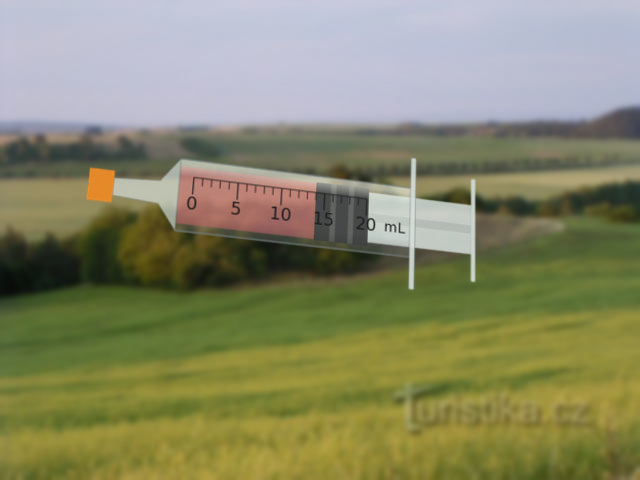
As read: value=14 unit=mL
